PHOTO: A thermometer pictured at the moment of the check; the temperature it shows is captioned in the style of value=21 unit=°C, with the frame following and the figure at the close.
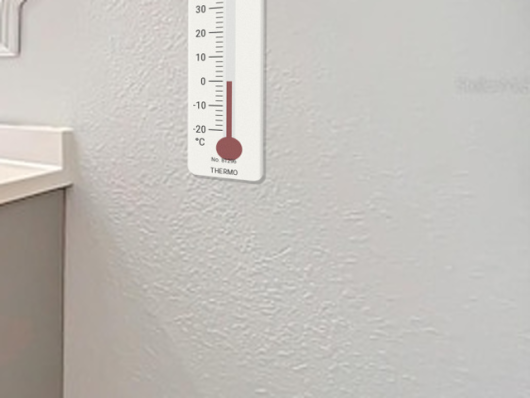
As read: value=0 unit=°C
